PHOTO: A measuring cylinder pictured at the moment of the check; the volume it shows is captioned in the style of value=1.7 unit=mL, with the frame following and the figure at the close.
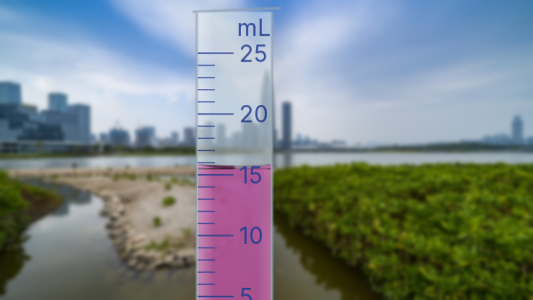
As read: value=15.5 unit=mL
